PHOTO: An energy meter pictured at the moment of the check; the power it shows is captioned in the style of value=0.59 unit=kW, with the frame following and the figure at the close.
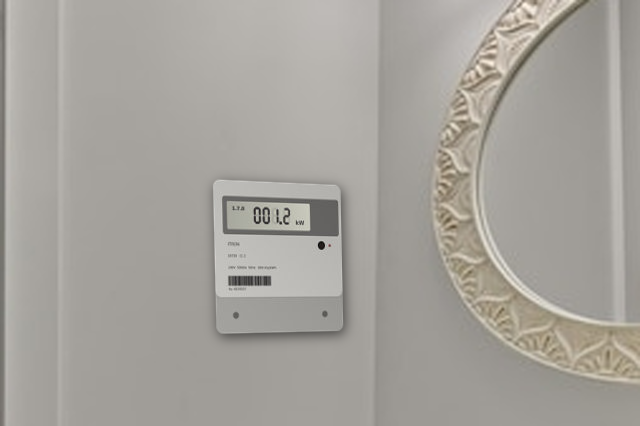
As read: value=1.2 unit=kW
